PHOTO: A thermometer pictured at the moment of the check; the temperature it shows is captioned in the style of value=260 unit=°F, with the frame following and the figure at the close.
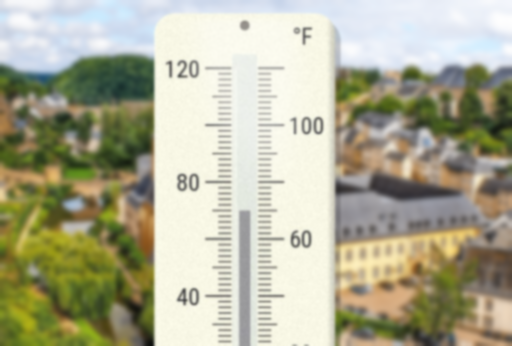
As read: value=70 unit=°F
